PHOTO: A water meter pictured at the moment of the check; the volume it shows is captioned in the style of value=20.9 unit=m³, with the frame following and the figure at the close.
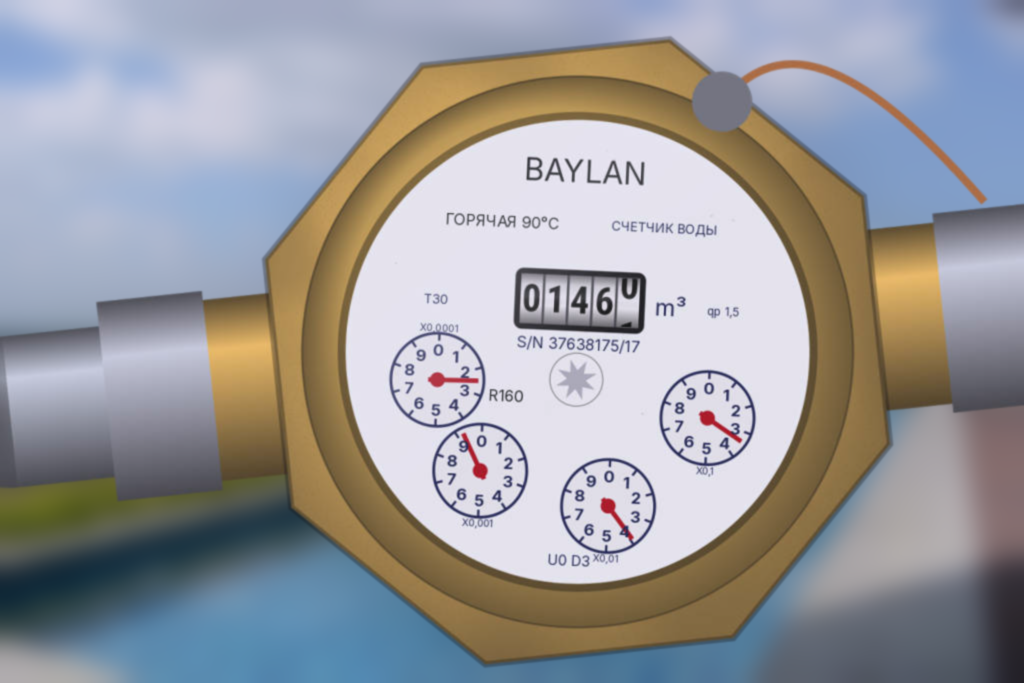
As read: value=1460.3392 unit=m³
